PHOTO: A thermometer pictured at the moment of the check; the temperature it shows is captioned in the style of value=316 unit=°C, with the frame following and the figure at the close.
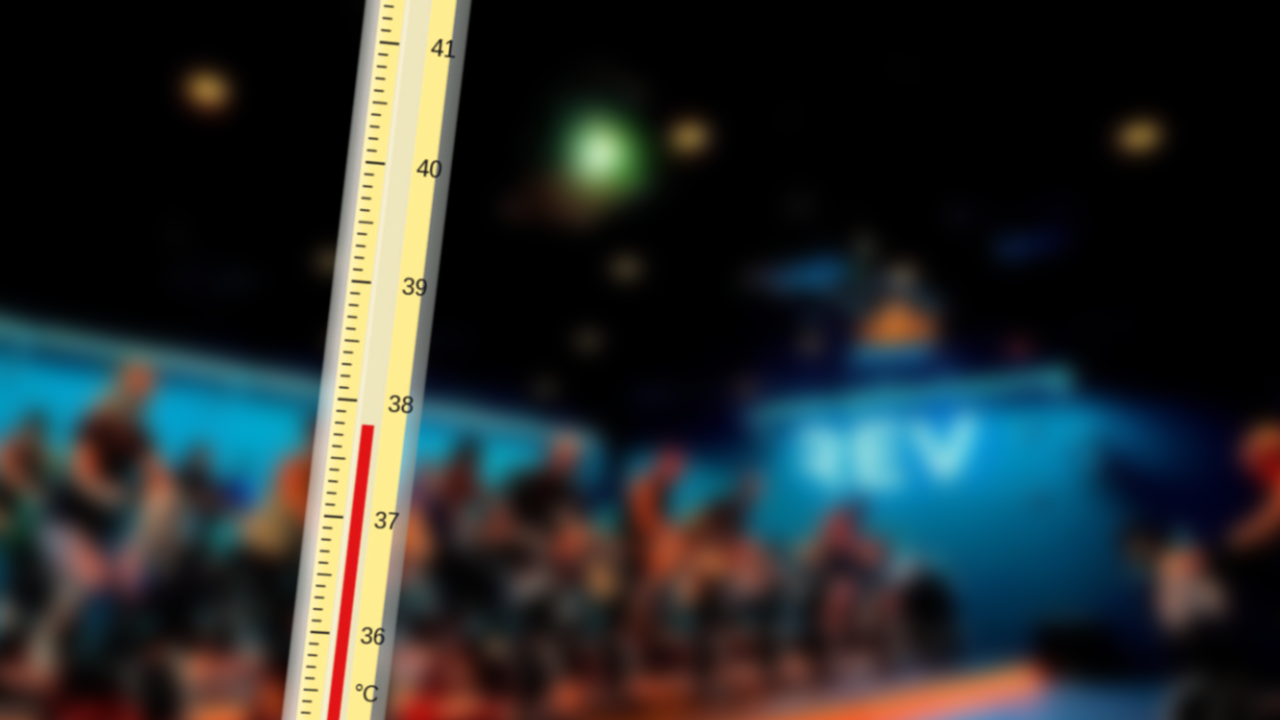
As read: value=37.8 unit=°C
